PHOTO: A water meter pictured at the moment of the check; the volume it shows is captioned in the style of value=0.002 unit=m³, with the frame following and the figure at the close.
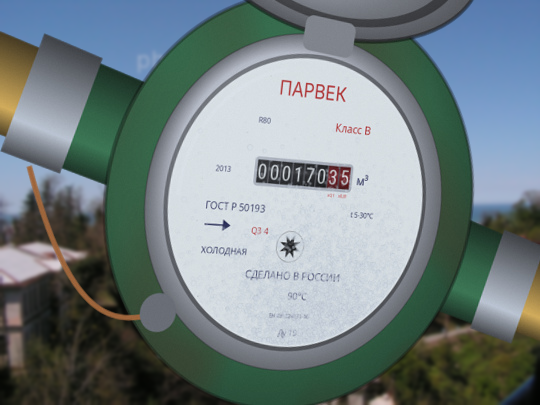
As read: value=170.35 unit=m³
